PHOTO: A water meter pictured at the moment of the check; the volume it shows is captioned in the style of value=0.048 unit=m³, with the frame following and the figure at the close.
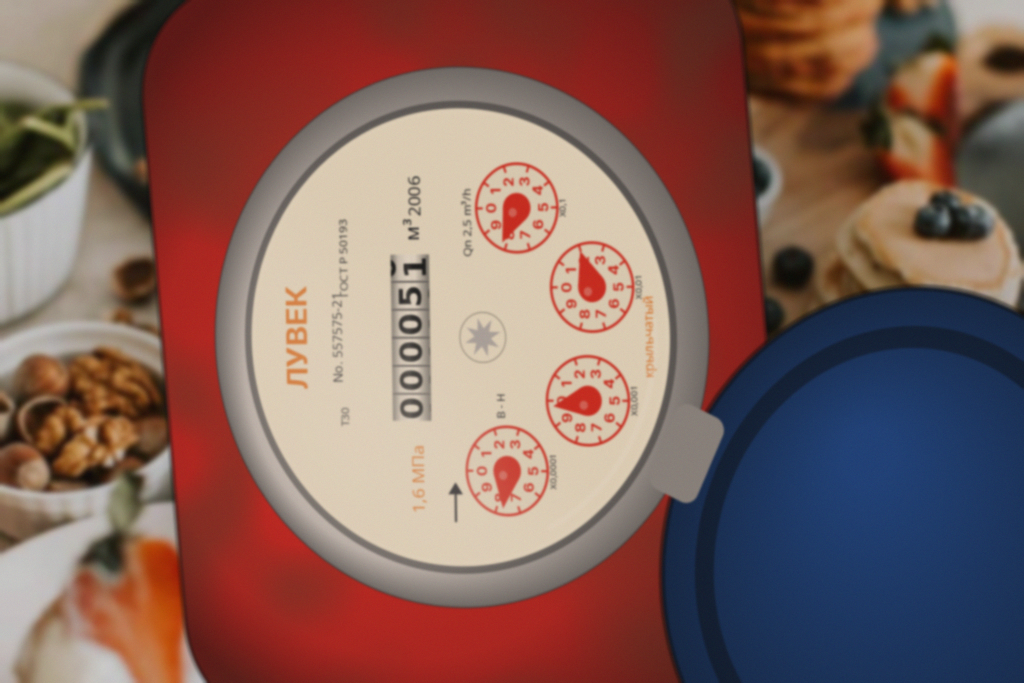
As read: value=50.8197 unit=m³
